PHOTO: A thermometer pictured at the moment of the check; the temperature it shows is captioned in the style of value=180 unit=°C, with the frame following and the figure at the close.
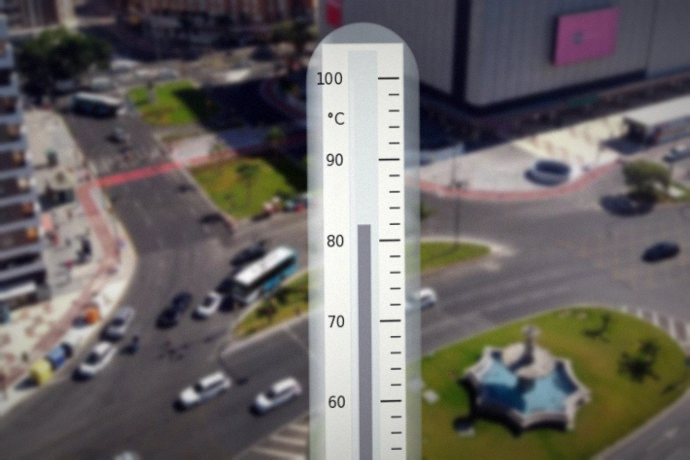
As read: value=82 unit=°C
